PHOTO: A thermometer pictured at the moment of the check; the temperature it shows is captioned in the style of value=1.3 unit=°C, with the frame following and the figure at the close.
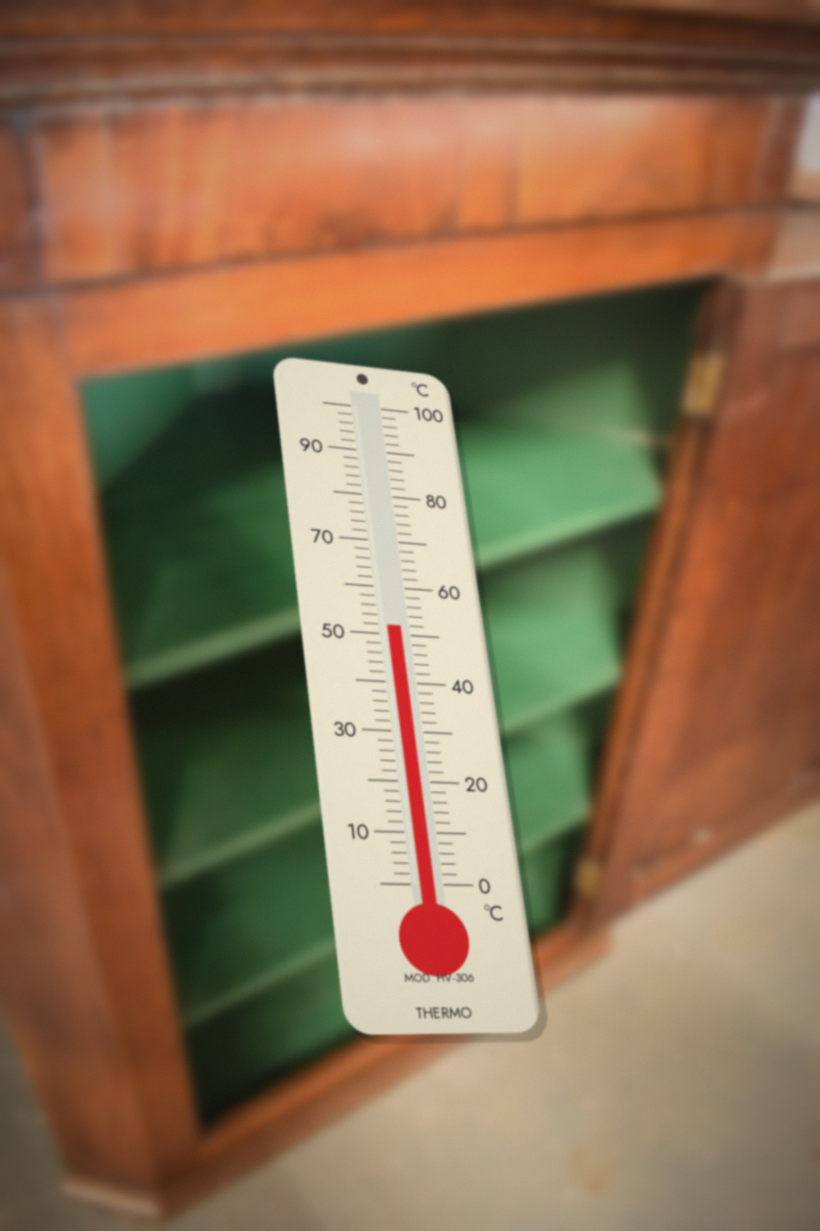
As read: value=52 unit=°C
